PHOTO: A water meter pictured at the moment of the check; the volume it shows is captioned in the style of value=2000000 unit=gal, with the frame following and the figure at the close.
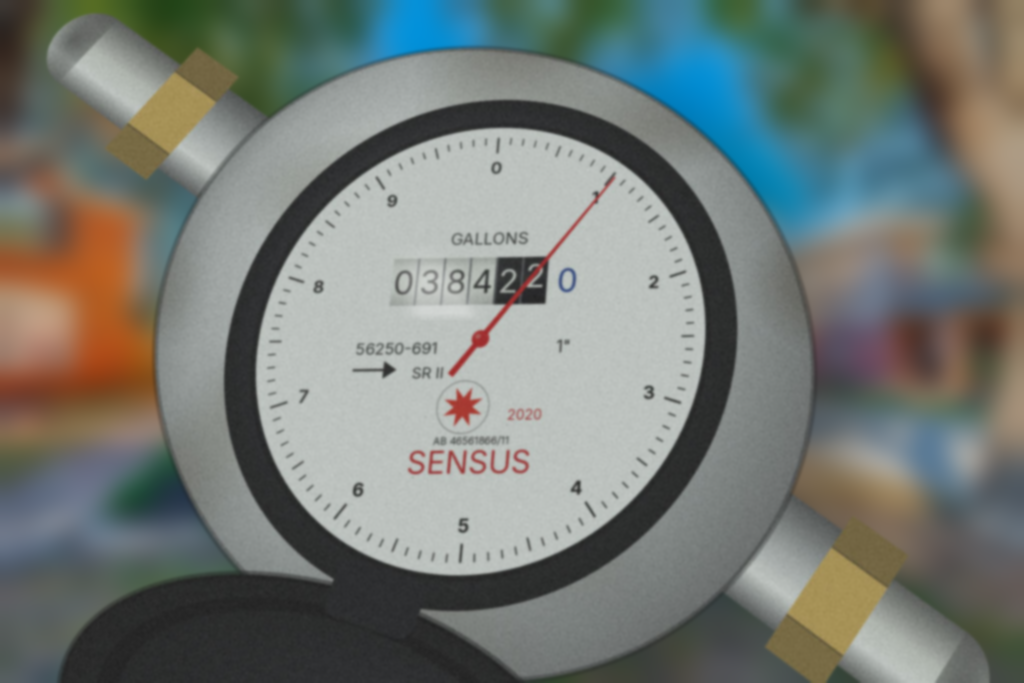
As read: value=384221.0 unit=gal
